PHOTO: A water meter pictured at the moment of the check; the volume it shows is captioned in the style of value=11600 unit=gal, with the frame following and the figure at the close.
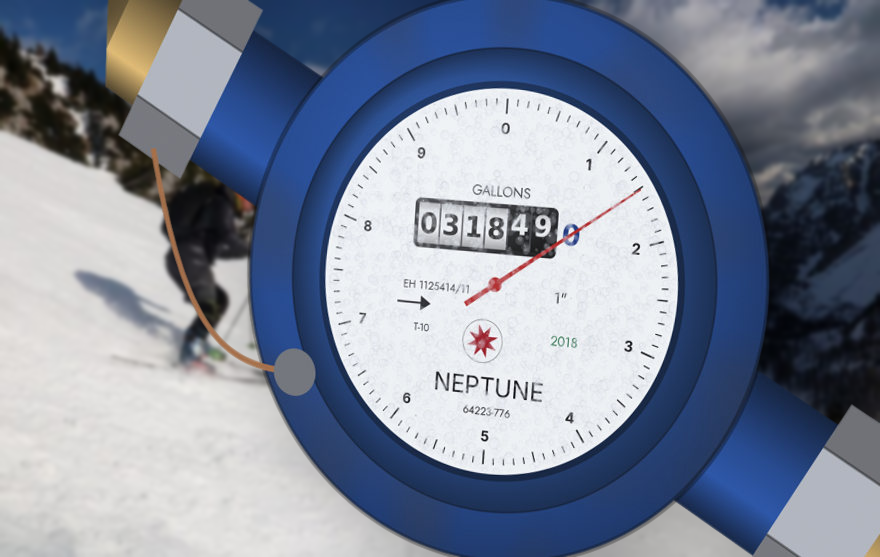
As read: value=318491.5 unit=gal
